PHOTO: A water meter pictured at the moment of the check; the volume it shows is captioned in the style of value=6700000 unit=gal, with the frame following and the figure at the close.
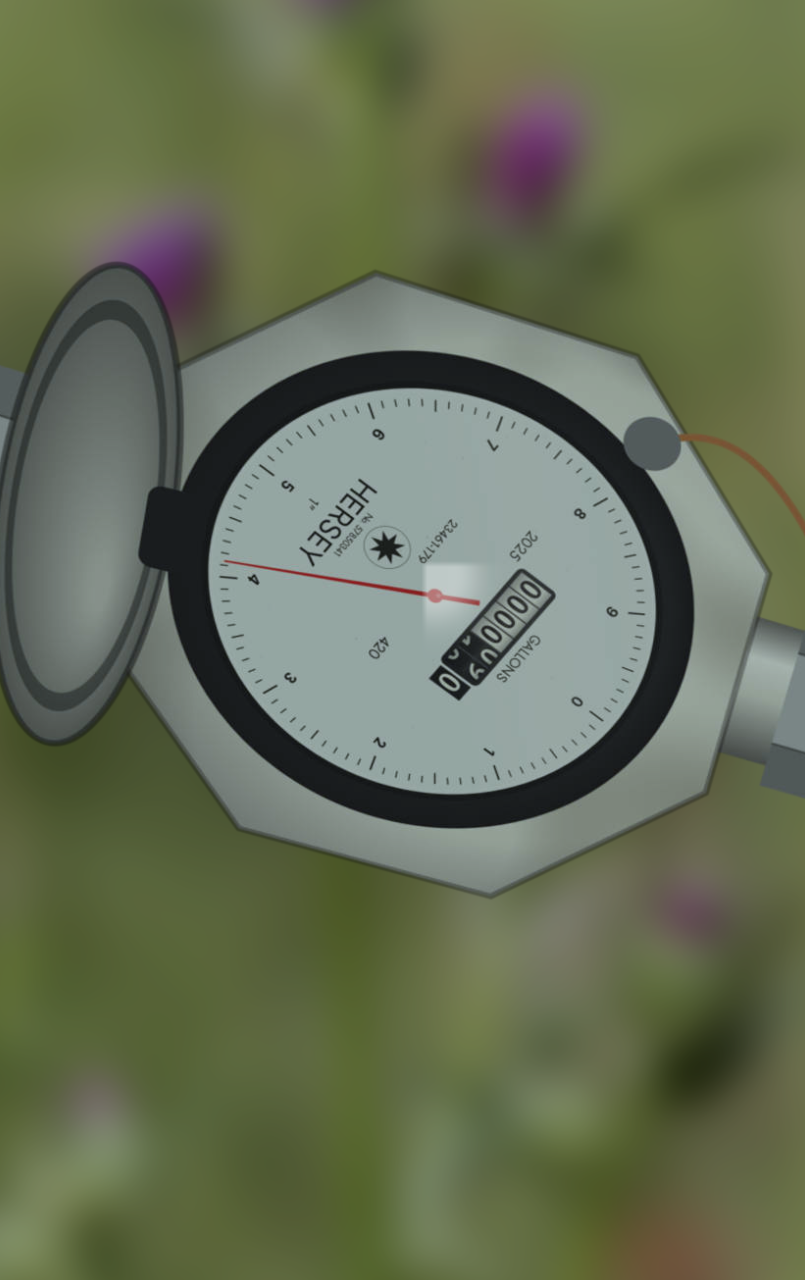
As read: value=94.1 unit=gal
